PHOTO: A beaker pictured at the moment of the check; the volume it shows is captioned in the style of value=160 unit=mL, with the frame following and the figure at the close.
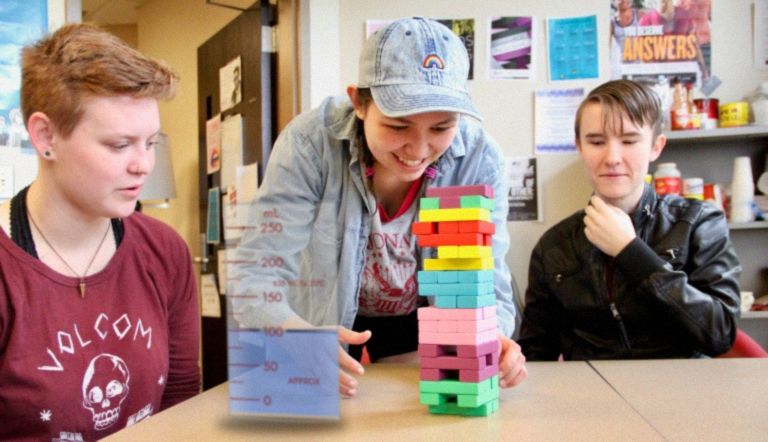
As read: value=100 unit=mL
